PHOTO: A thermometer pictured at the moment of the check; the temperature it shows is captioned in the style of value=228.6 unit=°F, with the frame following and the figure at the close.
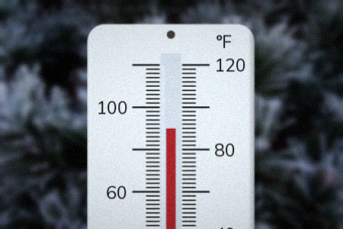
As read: value=90 unit=°F
